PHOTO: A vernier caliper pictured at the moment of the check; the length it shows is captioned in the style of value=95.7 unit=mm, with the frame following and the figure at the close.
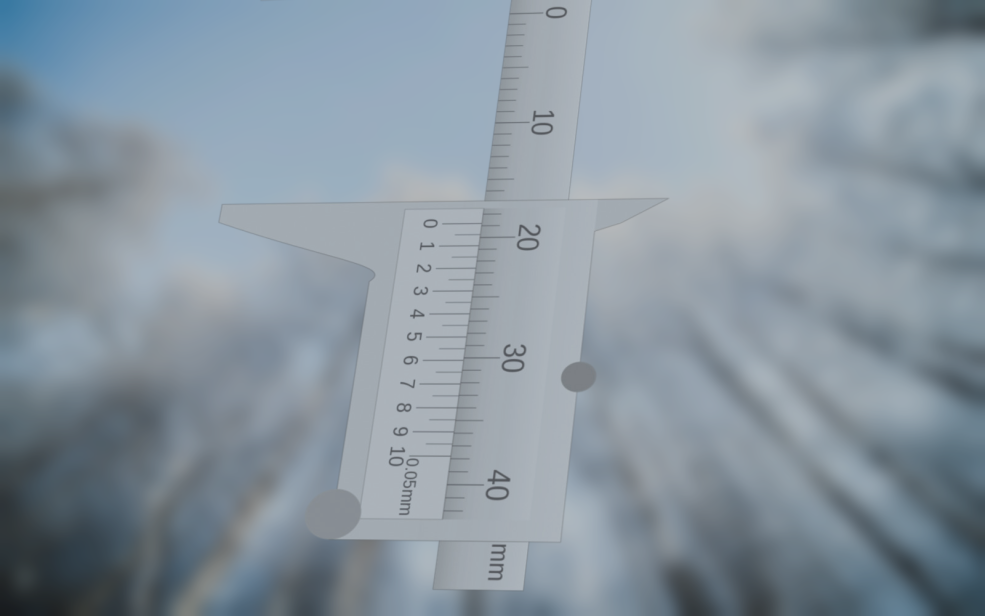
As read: value=18.8 unit=mm
